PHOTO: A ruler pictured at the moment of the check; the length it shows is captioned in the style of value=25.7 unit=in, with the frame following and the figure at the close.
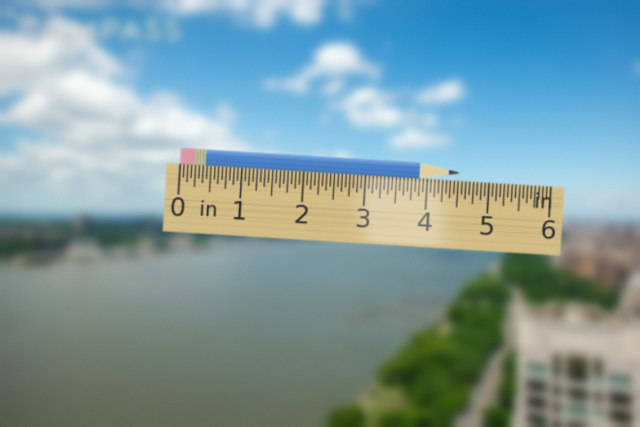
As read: value=4.5 unit=in
